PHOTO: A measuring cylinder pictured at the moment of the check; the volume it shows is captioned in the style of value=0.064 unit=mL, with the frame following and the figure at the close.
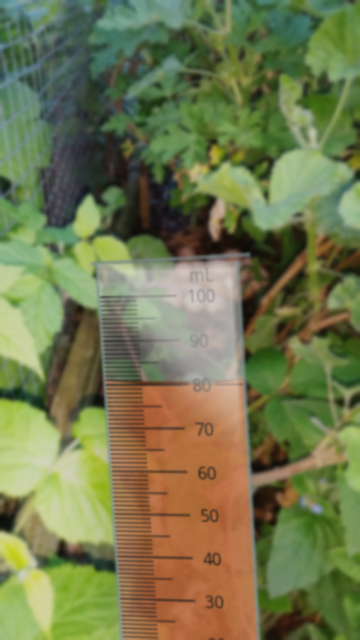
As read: value=80 unit=mL
